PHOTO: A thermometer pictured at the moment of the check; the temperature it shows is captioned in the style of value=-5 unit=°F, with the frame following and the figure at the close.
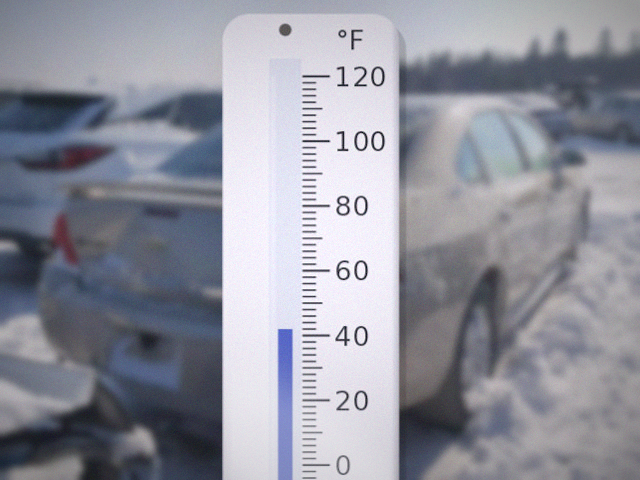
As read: value=42 unit=°F
